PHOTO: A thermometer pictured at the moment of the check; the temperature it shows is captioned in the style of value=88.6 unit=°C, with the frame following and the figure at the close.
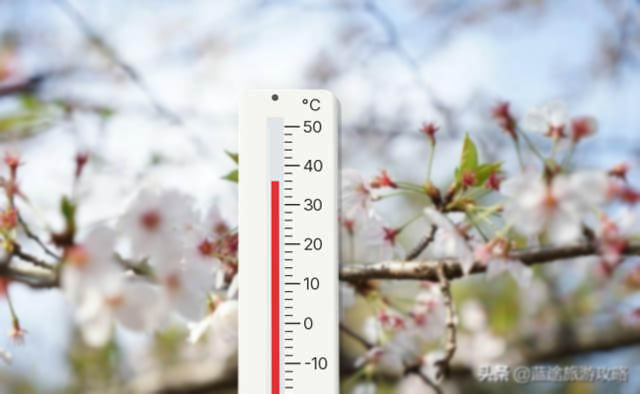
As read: value=36 unit=°C
